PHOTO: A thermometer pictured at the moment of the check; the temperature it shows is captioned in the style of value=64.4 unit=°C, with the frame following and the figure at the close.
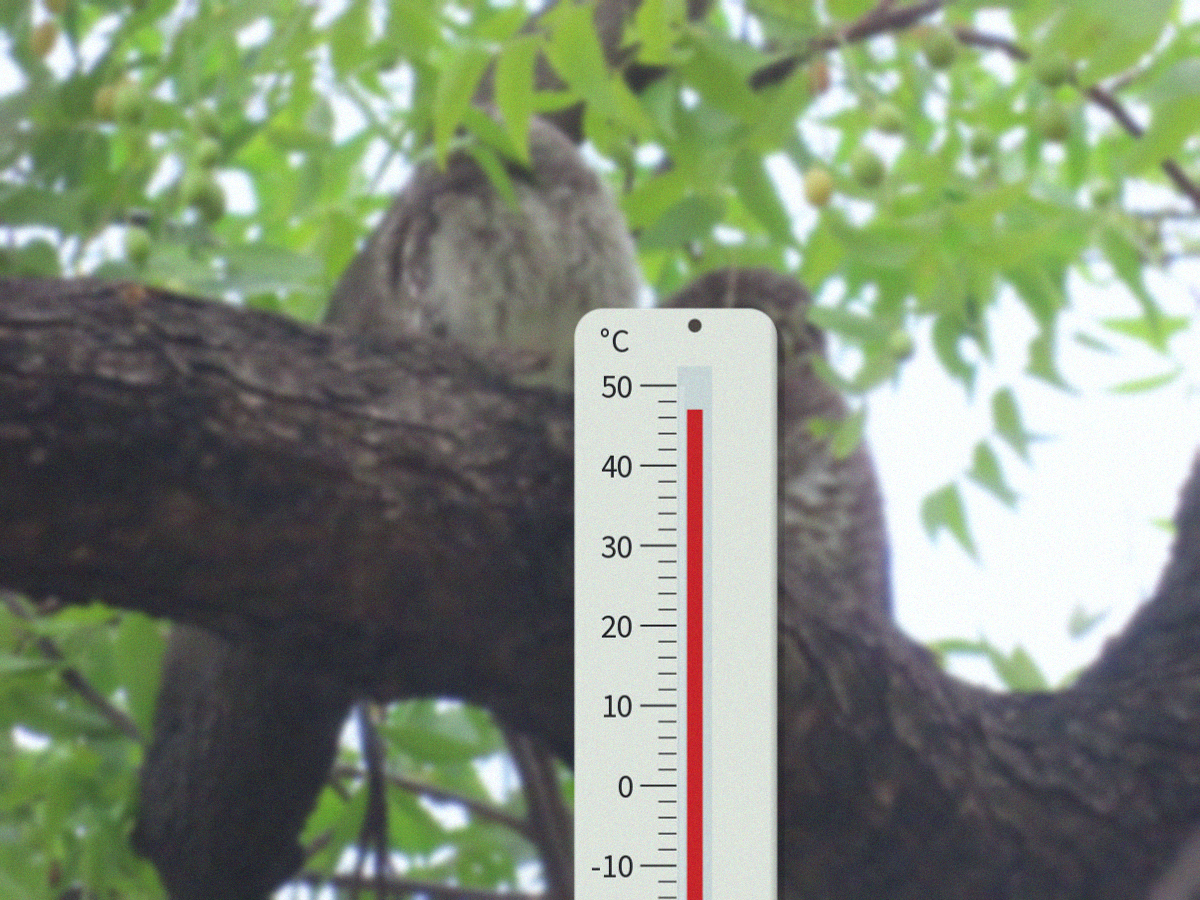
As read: value=47 unit=°C
